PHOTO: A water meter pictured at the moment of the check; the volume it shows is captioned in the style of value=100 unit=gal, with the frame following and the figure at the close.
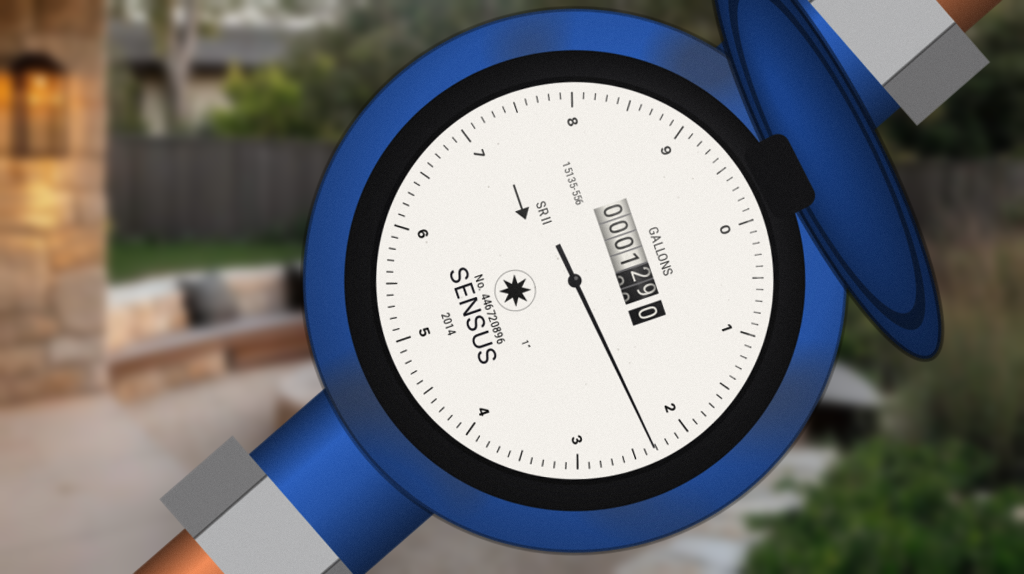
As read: value=1292.3 unit=gal
